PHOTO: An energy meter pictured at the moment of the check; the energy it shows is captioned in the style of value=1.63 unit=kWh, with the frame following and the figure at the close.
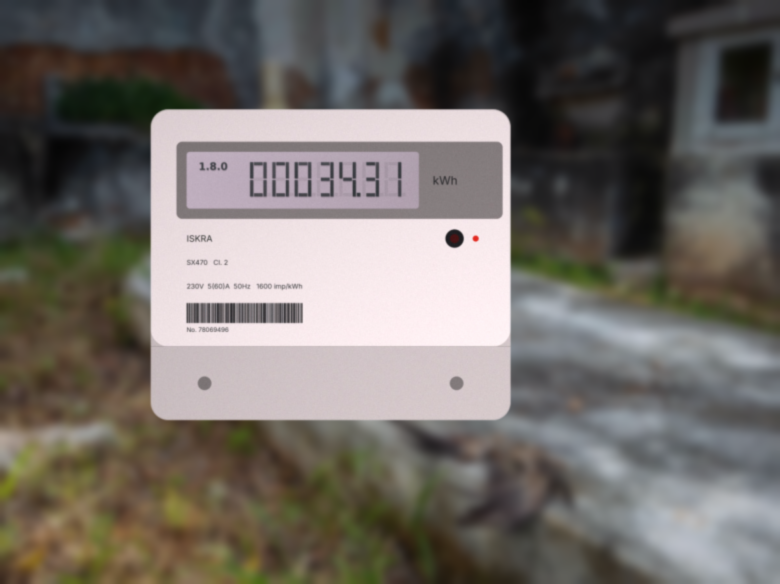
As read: value=34.31 unit=kWh
